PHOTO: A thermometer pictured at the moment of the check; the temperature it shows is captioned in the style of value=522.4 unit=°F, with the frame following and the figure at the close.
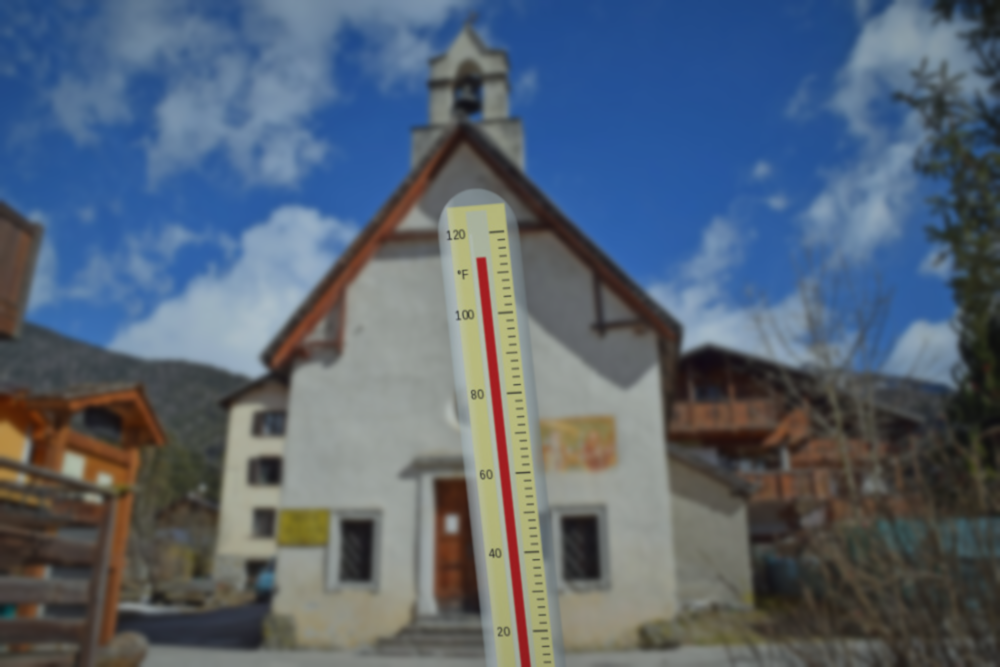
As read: value=114 unit=°F
